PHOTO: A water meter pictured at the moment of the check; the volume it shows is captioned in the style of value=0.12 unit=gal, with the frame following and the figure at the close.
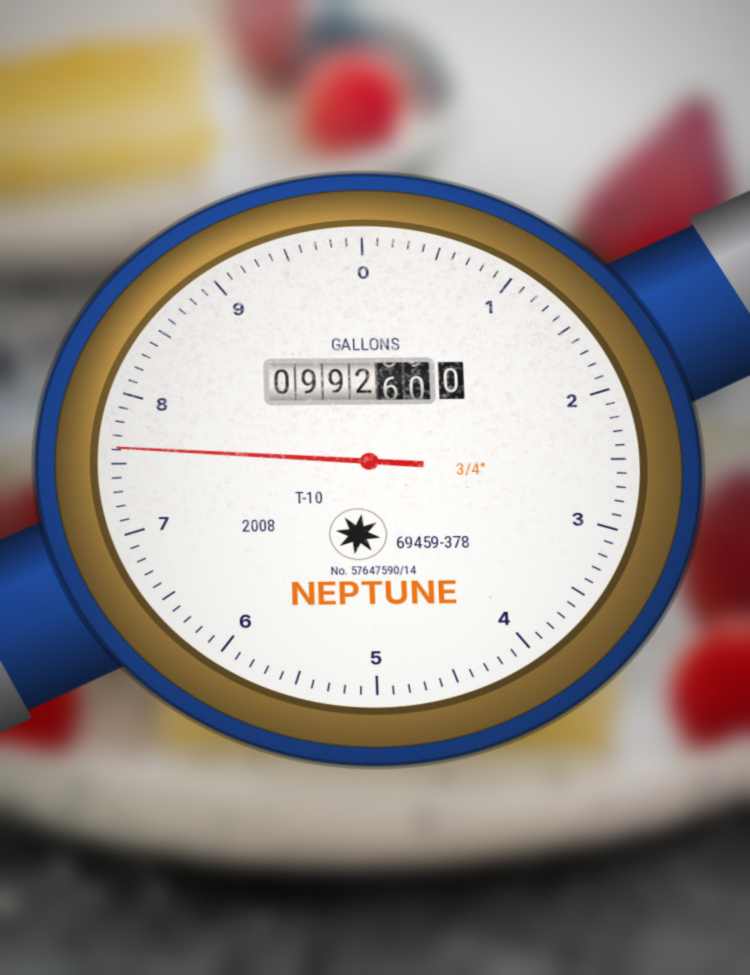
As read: value=992597.6 unit=gal
